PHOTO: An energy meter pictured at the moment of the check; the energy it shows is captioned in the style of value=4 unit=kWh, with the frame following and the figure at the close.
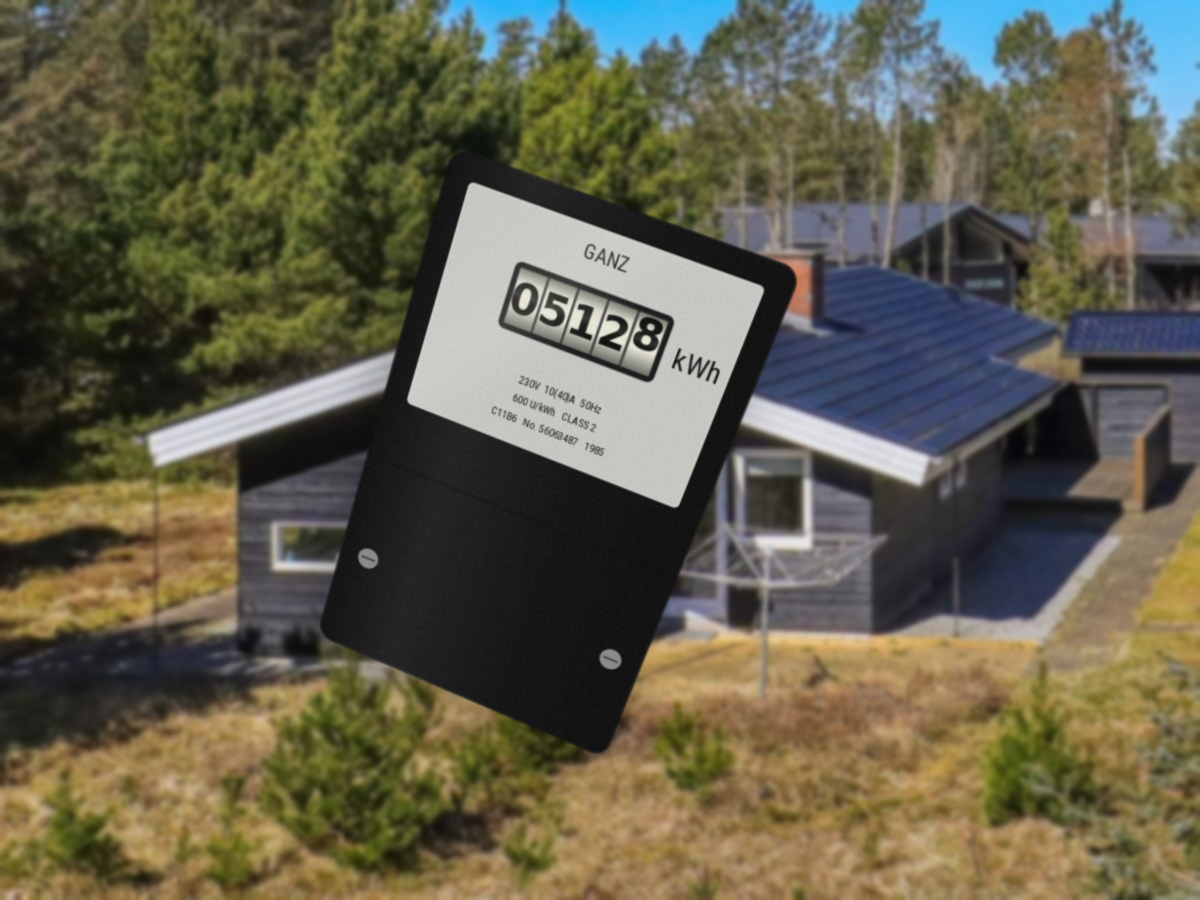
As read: value=5128 unit=kWh
